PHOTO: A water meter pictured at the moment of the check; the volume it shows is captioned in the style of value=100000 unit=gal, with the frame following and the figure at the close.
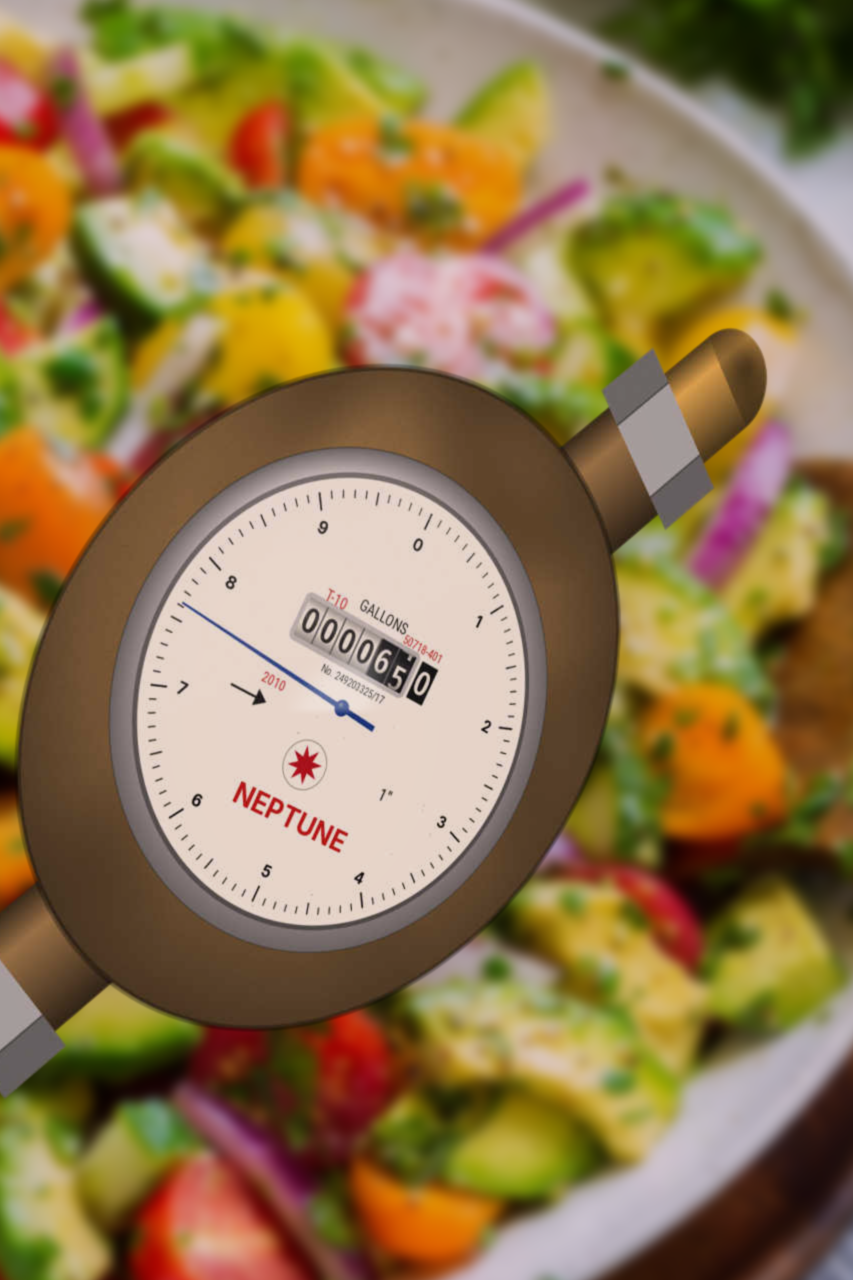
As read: value=647.6 unit=gal
